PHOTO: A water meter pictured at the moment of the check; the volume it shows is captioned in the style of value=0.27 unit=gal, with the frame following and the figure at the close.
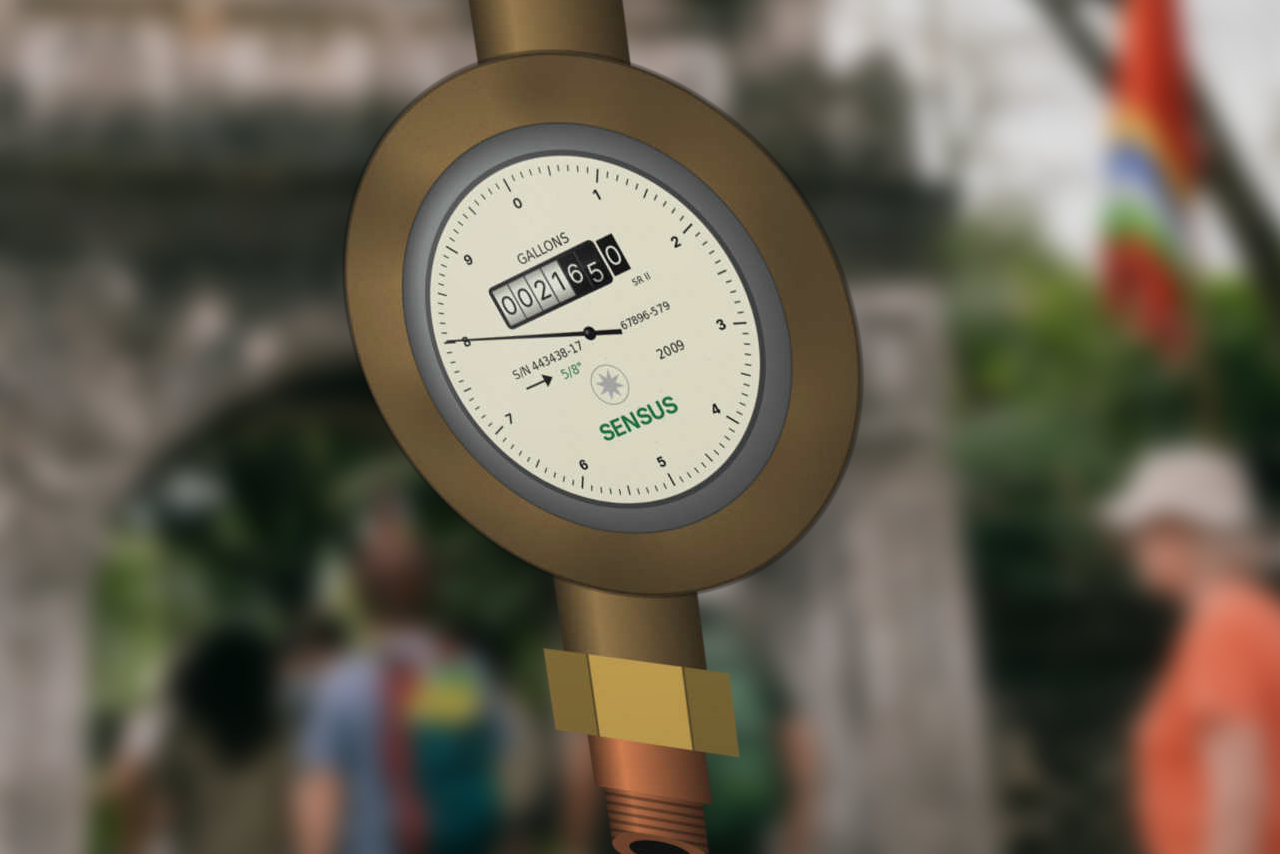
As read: value=21648.0 unit=gal
